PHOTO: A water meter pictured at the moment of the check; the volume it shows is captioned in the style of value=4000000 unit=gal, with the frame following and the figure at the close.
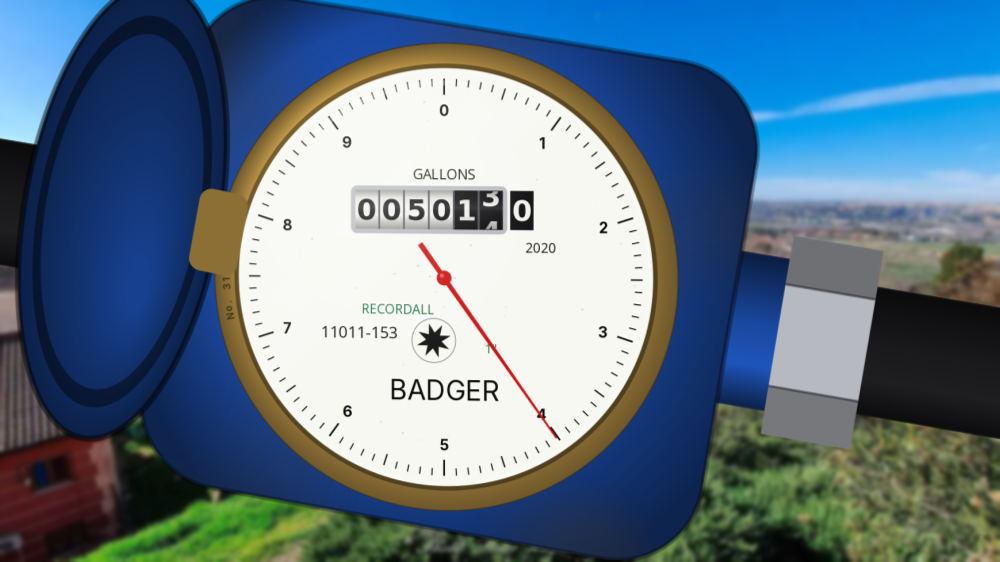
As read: value=50134.0 unit=gal
